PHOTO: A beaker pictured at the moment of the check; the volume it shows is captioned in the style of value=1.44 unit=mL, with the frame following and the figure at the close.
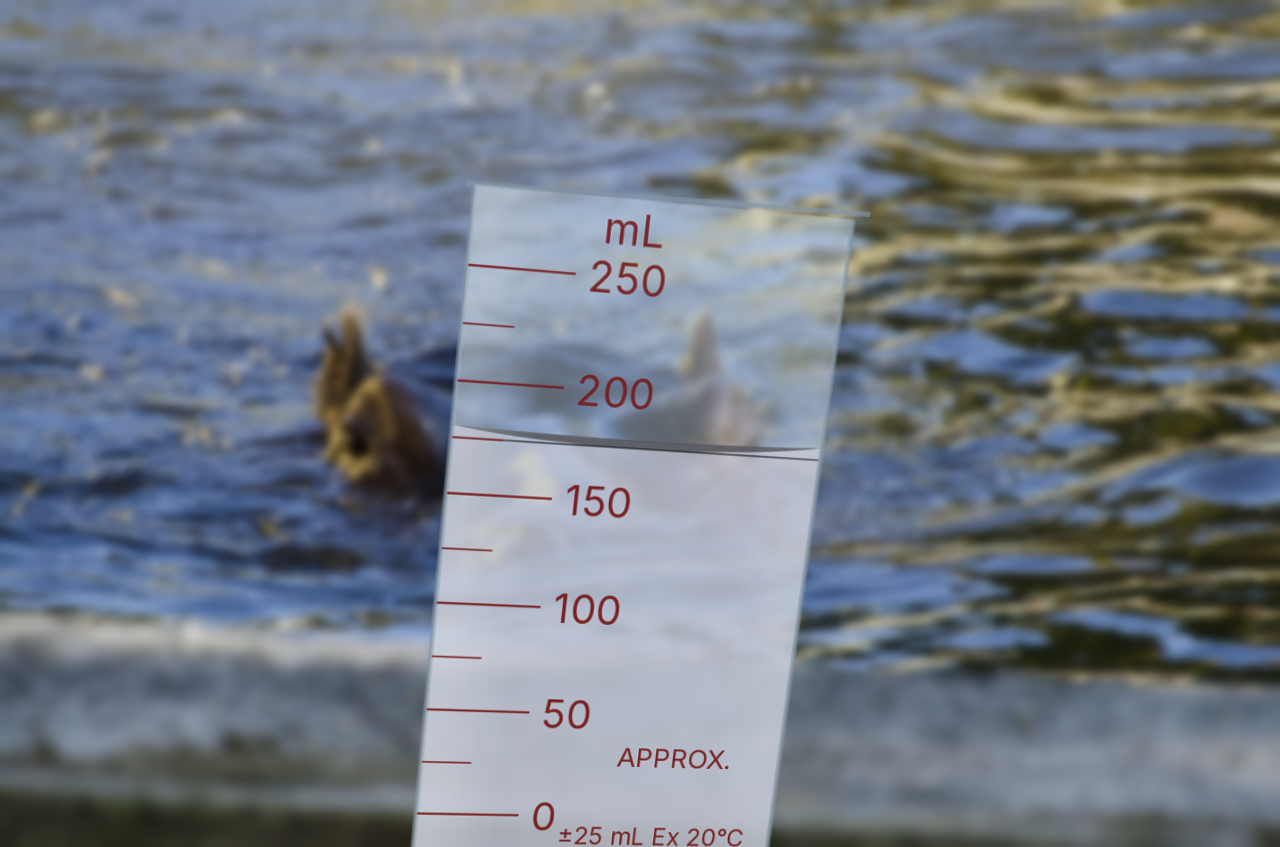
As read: value=175 unit=mL
